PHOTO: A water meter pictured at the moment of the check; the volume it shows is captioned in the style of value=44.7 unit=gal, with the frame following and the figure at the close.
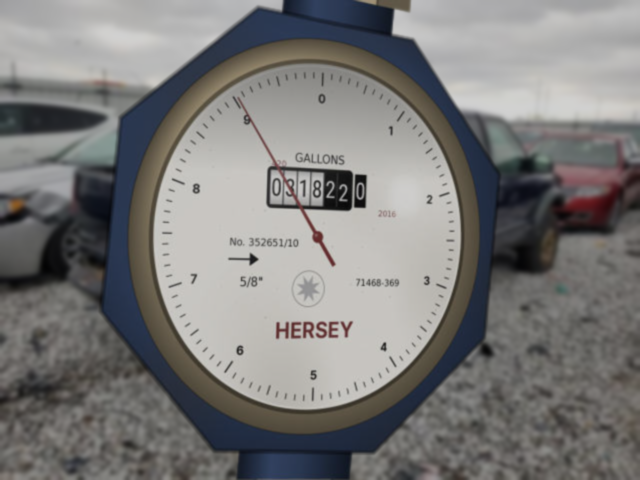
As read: value=318219.0 unit=gal
